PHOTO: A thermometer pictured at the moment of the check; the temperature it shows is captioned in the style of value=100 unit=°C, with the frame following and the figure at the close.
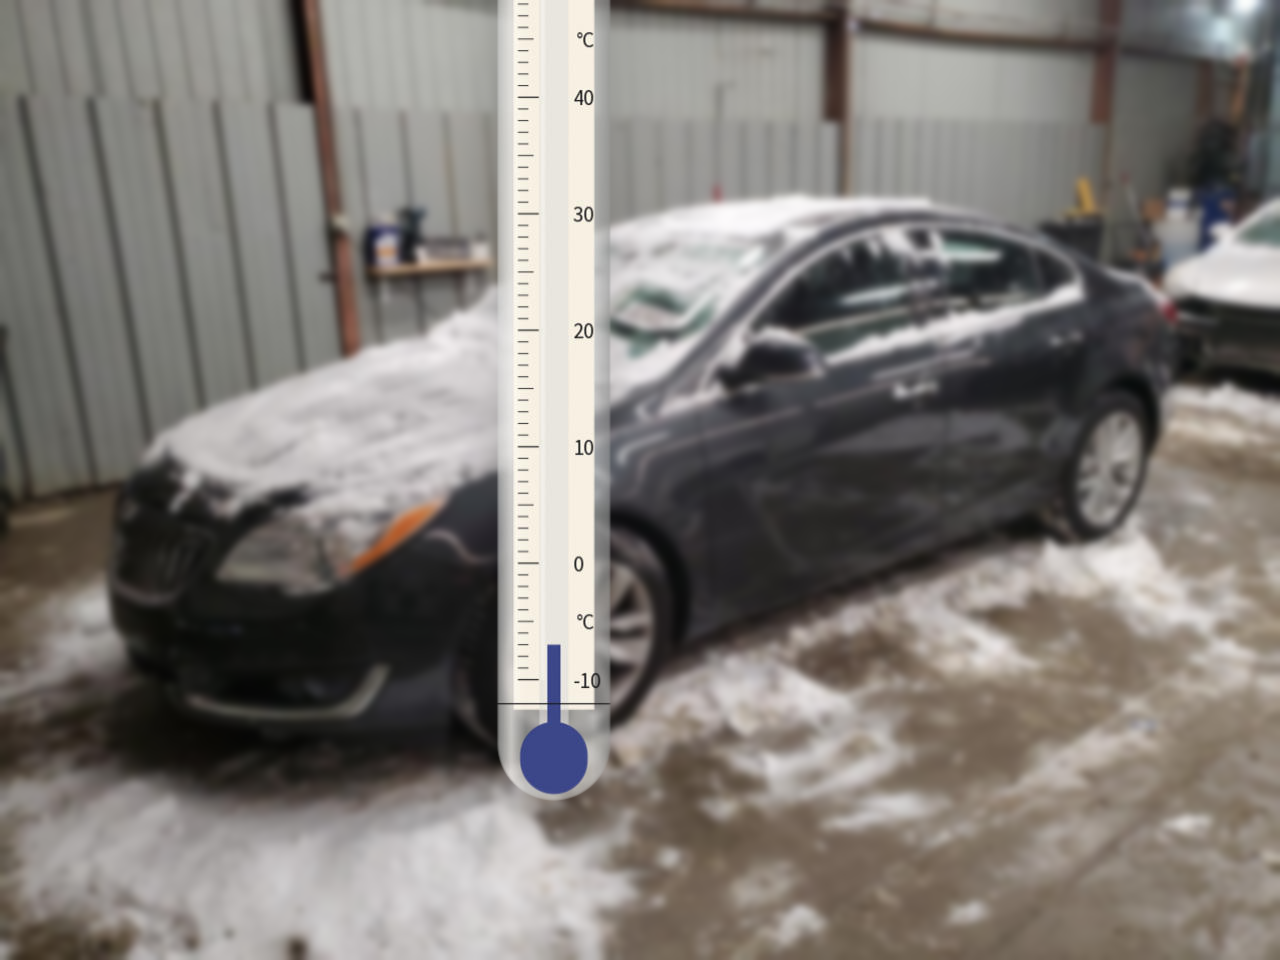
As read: value=-7 unit=°C
